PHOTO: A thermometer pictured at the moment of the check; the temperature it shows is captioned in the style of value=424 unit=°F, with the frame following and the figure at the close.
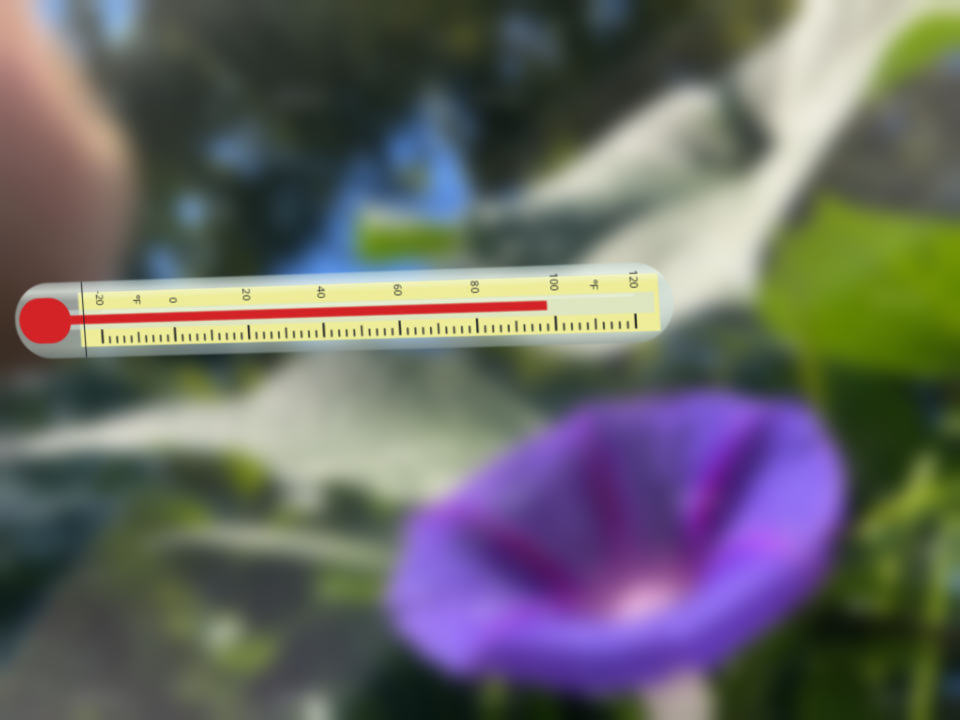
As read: value=98 unit=°F
